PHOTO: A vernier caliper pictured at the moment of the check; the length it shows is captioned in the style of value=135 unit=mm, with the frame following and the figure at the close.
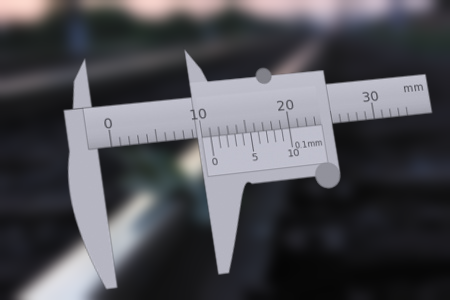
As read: value=11.0 unit=mm
